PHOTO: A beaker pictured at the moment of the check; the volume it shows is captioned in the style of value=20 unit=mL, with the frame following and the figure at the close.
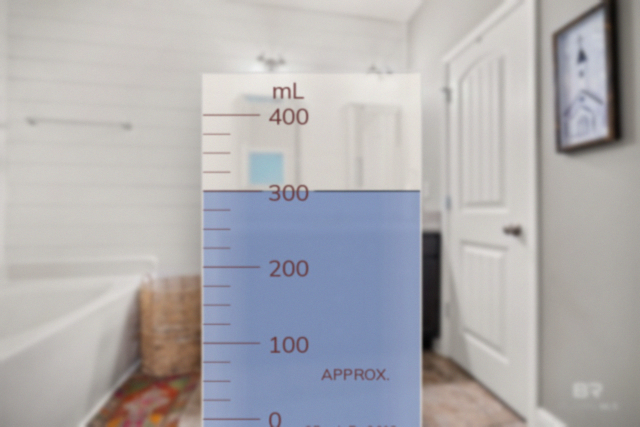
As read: value=300 unit=mL
